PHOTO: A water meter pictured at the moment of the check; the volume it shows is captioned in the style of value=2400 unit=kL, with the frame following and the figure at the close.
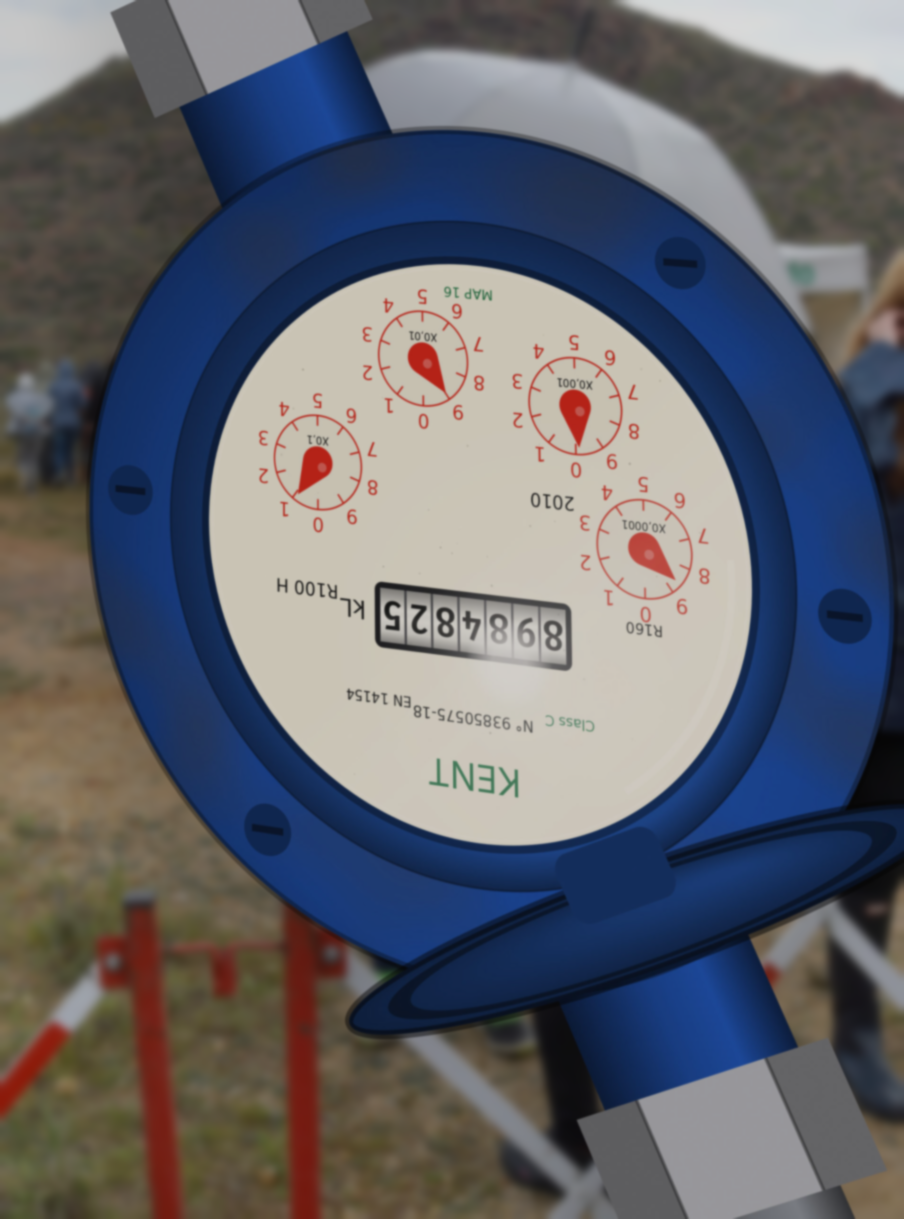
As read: value=8984825.0898 unit=kL
